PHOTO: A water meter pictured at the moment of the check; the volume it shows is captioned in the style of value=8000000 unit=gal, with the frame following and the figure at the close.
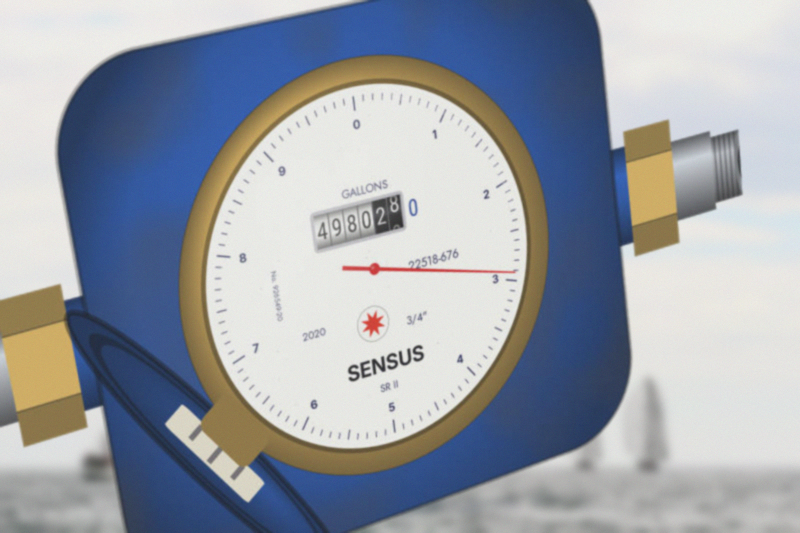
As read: value=4980282.9 unit=gal
